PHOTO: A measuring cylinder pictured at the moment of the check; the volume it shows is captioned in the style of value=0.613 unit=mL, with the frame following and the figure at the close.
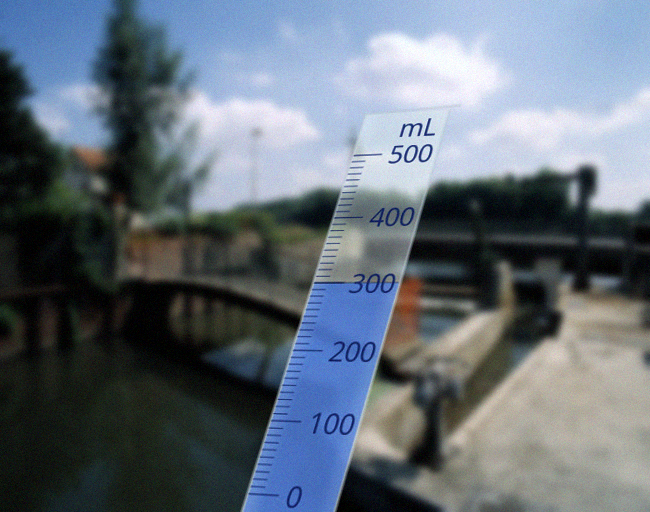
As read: value=300 unit=mL
